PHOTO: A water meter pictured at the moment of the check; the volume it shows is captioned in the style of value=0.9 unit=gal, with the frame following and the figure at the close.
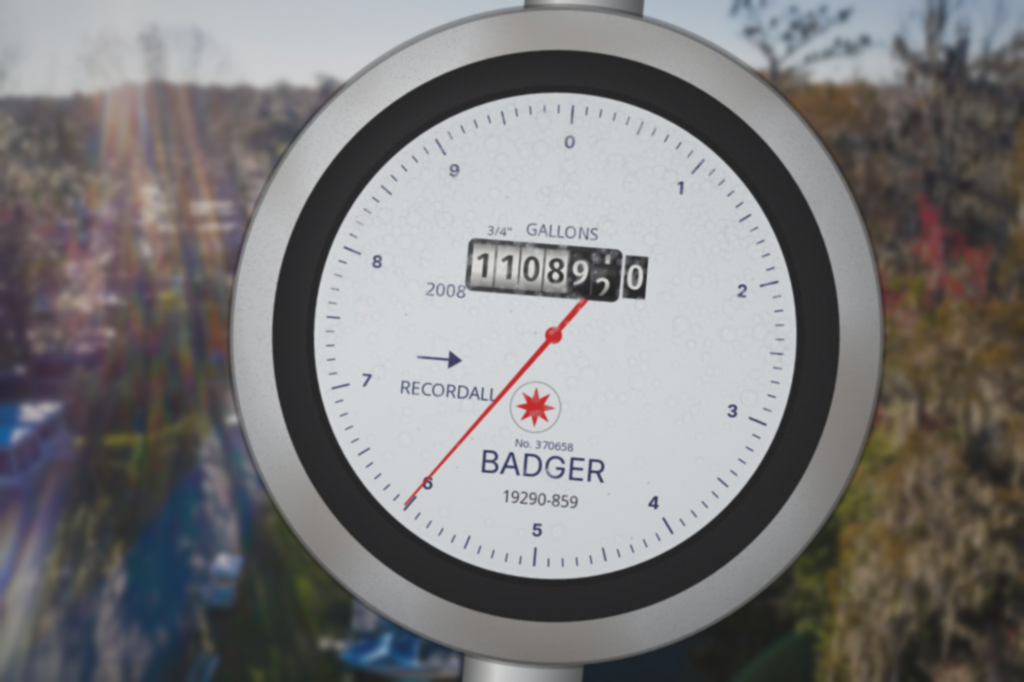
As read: value=1108916.0 unit=gal
